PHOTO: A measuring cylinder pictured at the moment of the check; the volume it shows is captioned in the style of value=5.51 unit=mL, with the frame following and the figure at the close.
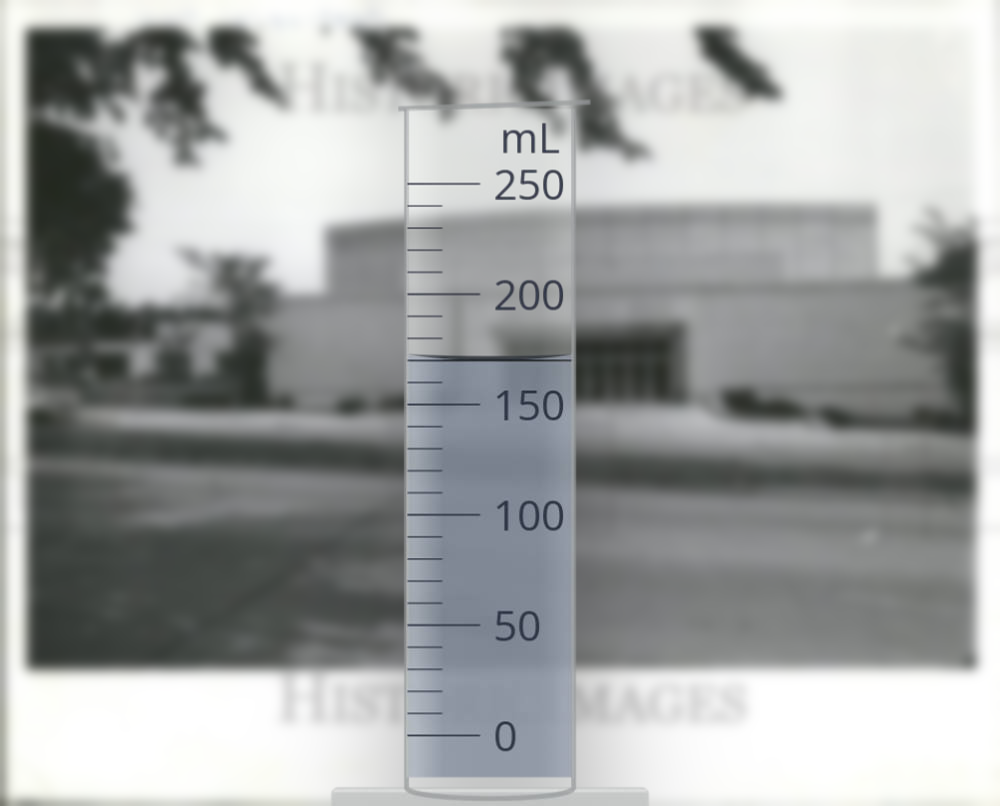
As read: value=170 unit=mL
